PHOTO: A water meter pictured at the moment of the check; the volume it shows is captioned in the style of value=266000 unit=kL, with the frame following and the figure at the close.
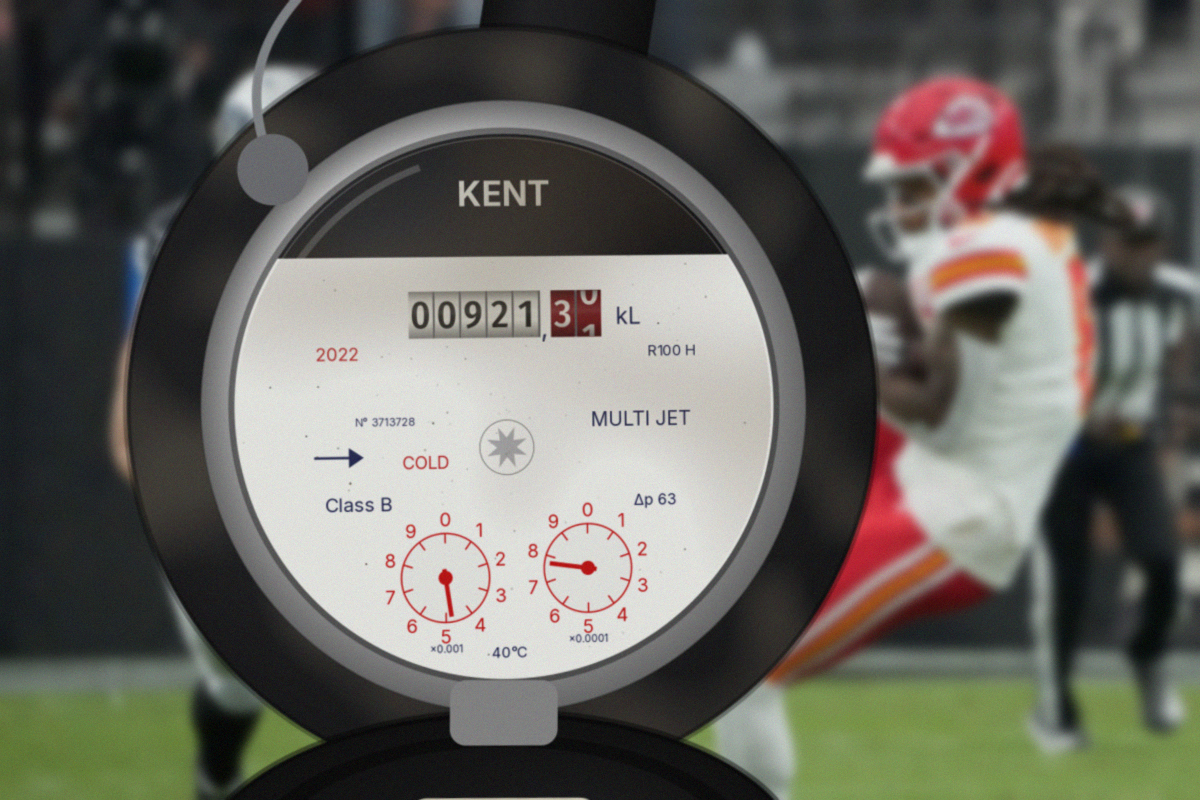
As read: value=921.3047 unit=kL
